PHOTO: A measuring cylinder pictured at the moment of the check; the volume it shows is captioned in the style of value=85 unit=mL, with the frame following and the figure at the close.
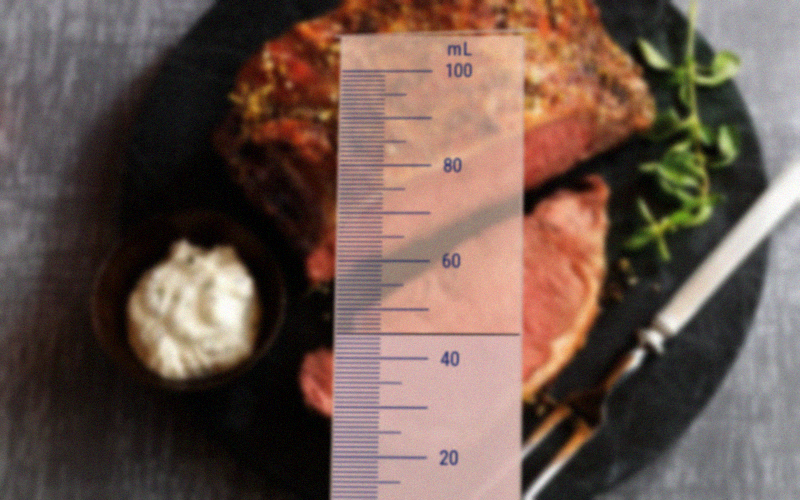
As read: value=45 unit=mL
